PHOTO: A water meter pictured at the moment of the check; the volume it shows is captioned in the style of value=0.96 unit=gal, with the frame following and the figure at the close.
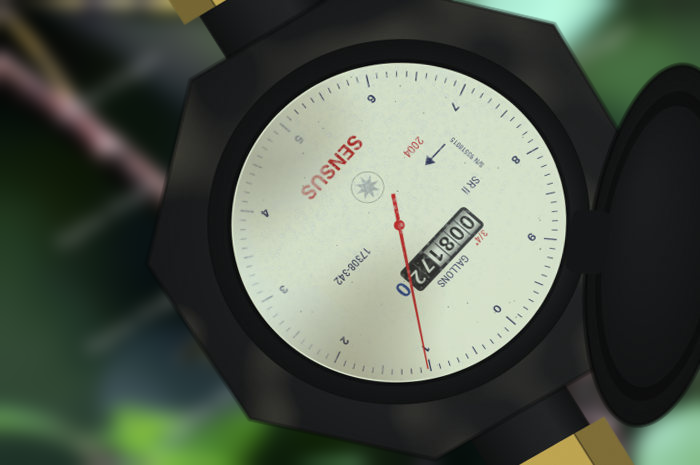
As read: value=81721.0 unit=gal
